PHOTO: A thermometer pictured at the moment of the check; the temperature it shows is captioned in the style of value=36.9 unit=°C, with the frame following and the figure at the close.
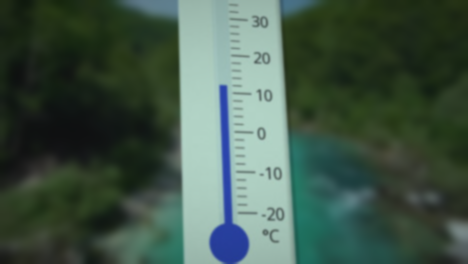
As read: value=12 unit=°C
